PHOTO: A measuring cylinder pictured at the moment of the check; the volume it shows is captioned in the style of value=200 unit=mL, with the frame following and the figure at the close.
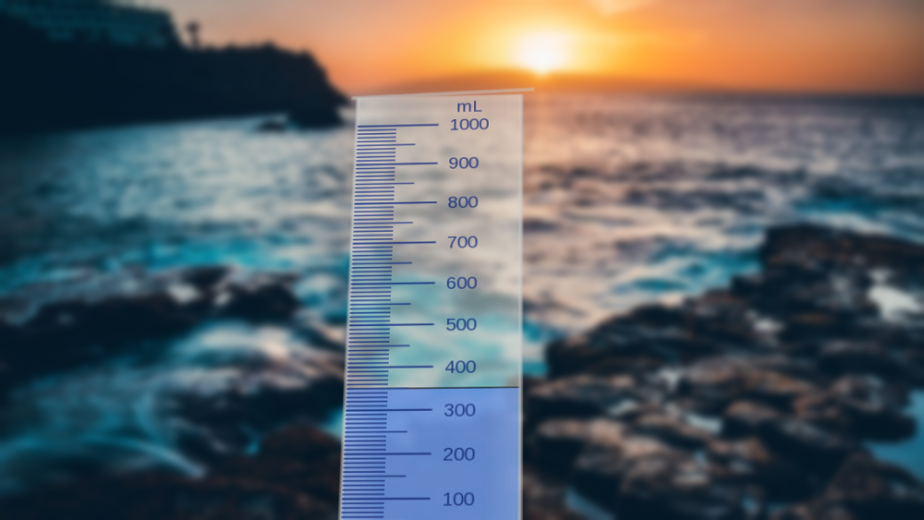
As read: value=350 unit=mL
